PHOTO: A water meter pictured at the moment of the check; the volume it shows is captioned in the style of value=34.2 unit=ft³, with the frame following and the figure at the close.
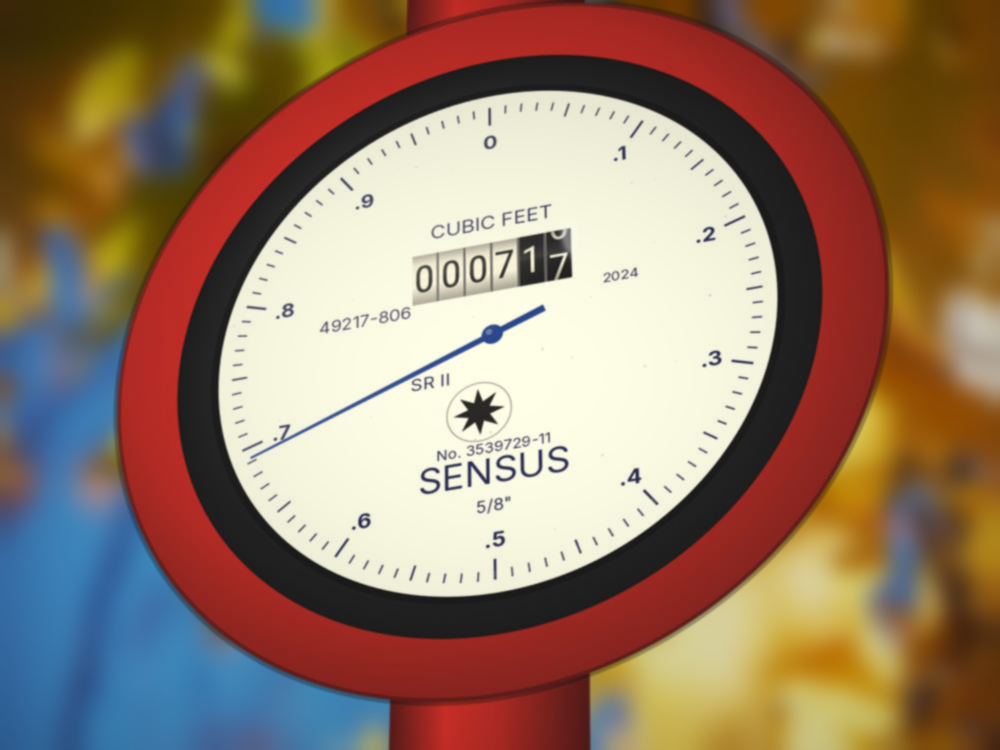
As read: value=716.69 unit=ft³
